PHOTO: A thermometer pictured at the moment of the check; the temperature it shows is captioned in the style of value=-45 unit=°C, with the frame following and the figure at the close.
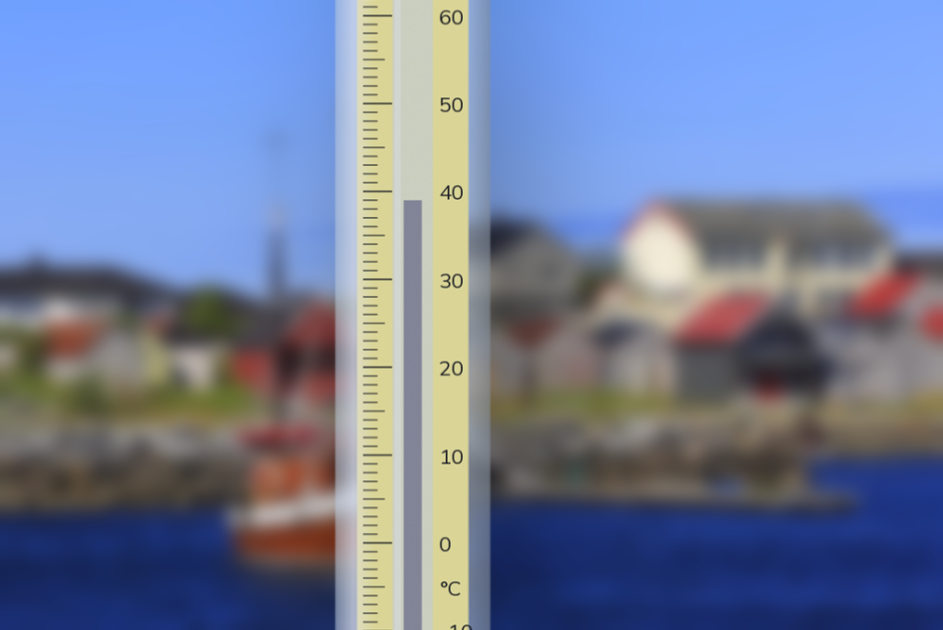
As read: value=39 unit=°C
